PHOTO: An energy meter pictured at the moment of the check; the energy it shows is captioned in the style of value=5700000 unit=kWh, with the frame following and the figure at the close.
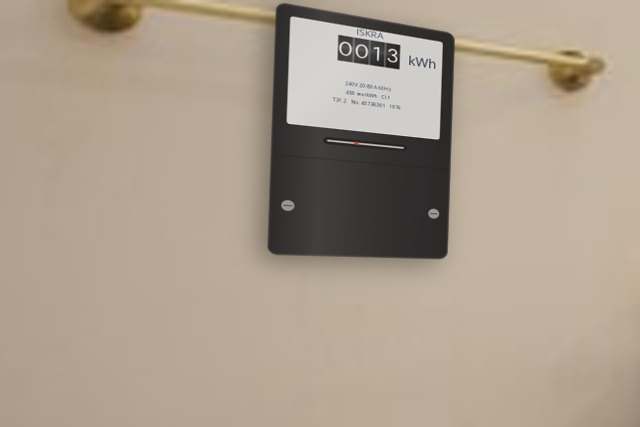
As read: value=13 unit=kWh
